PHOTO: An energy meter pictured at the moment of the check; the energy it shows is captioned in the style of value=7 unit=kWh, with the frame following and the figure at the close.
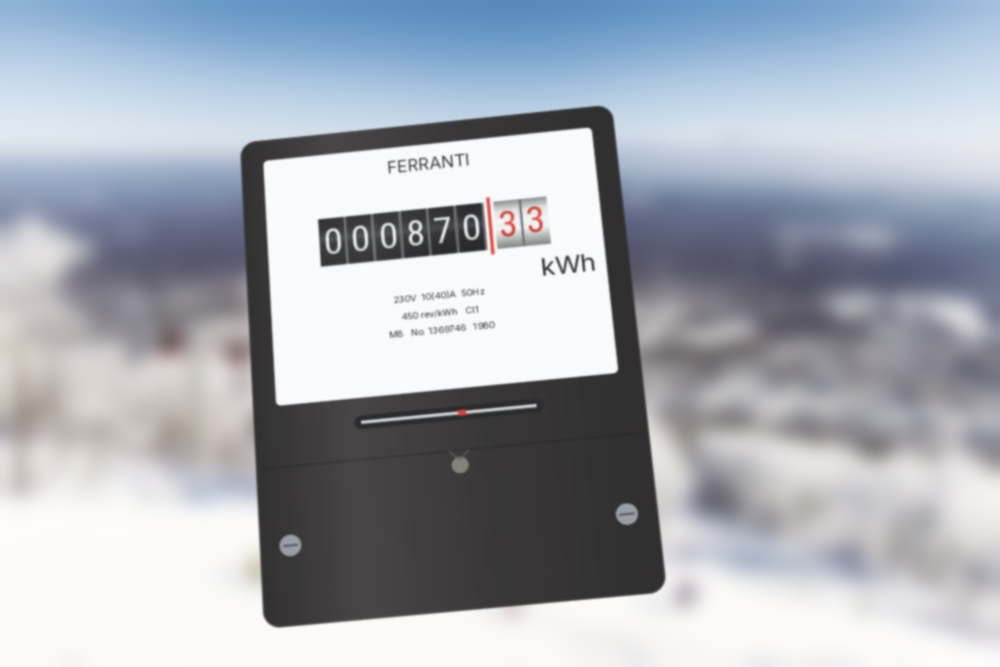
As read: value=870.33 unit=kWh
